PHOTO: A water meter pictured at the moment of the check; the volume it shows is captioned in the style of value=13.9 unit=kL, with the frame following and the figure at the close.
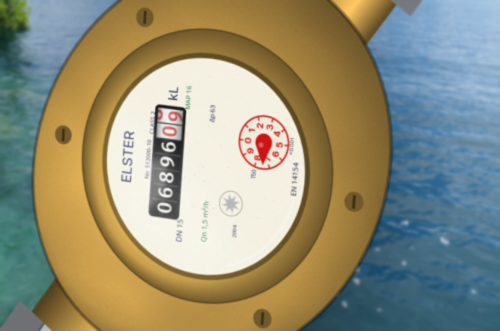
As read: value=6896.087 unit=kL
